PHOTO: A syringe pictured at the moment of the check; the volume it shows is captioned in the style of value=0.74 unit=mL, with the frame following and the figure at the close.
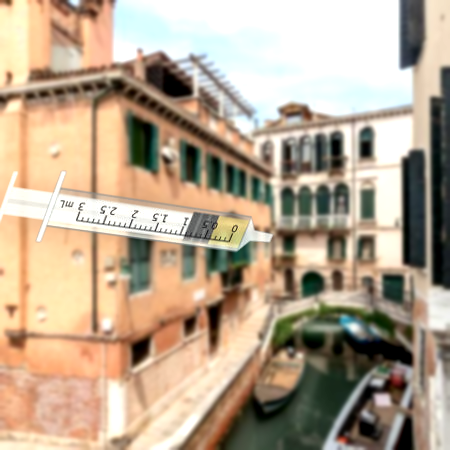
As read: value=0.4 unit=mL
